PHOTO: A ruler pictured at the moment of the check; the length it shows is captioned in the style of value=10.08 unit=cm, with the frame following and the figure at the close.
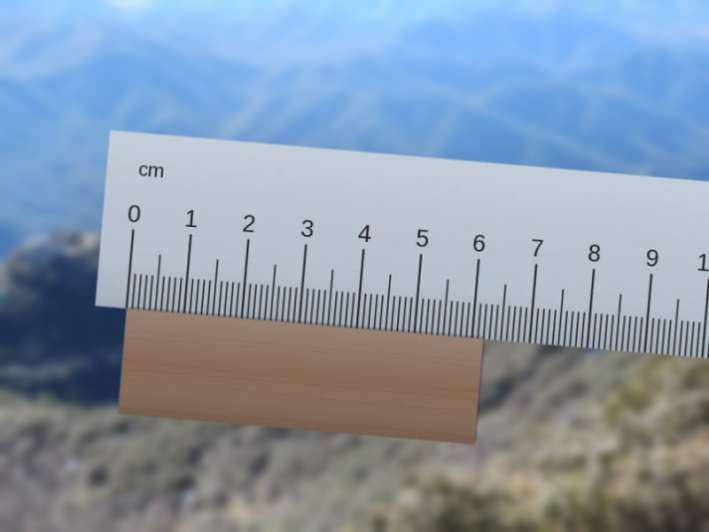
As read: value=6.2 unit=cm
